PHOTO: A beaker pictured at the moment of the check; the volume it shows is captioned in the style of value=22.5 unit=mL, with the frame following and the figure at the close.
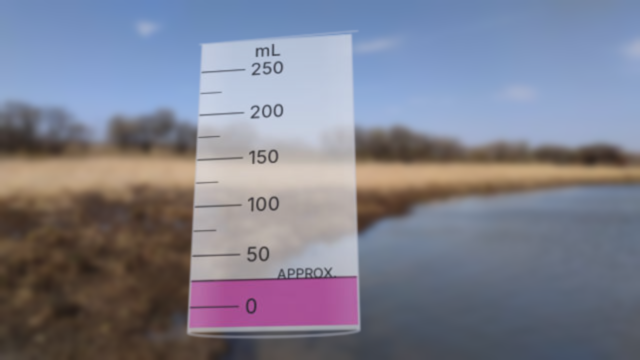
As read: value=25 unit=mL
